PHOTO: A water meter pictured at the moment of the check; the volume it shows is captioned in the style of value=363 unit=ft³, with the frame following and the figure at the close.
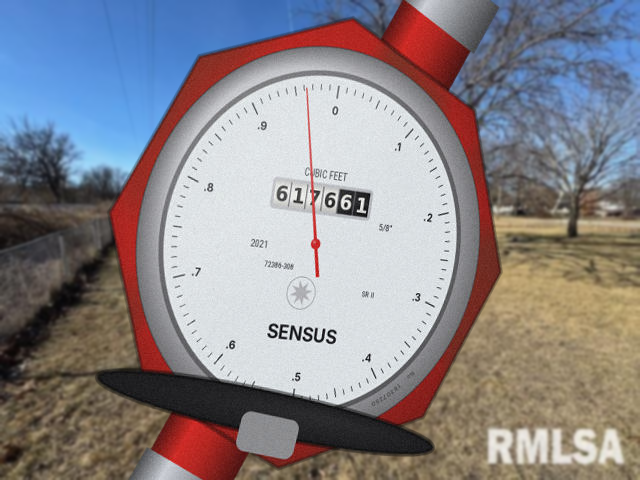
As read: value=617660.96 unit=ft³
